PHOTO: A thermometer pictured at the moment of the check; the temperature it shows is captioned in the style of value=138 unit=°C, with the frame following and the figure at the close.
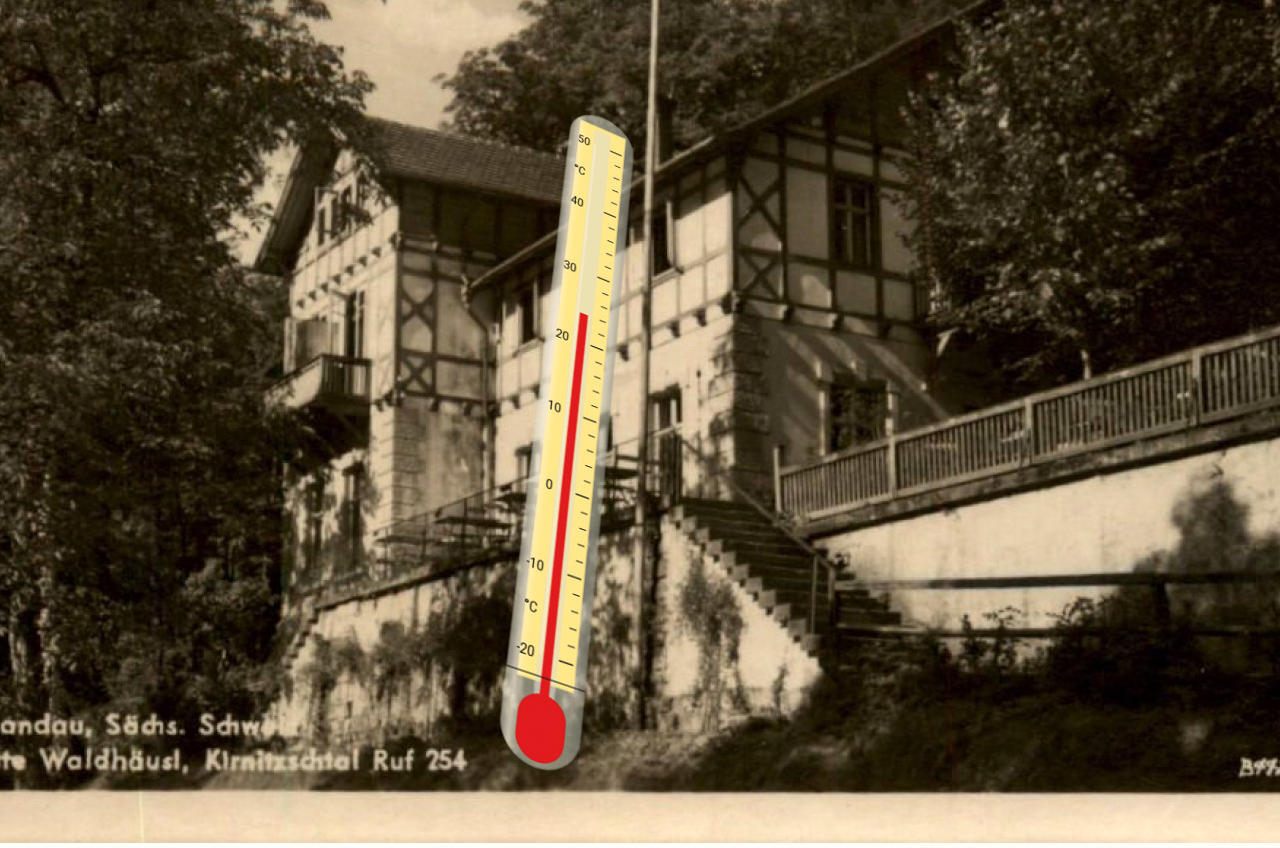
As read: value=24 unit=°C
